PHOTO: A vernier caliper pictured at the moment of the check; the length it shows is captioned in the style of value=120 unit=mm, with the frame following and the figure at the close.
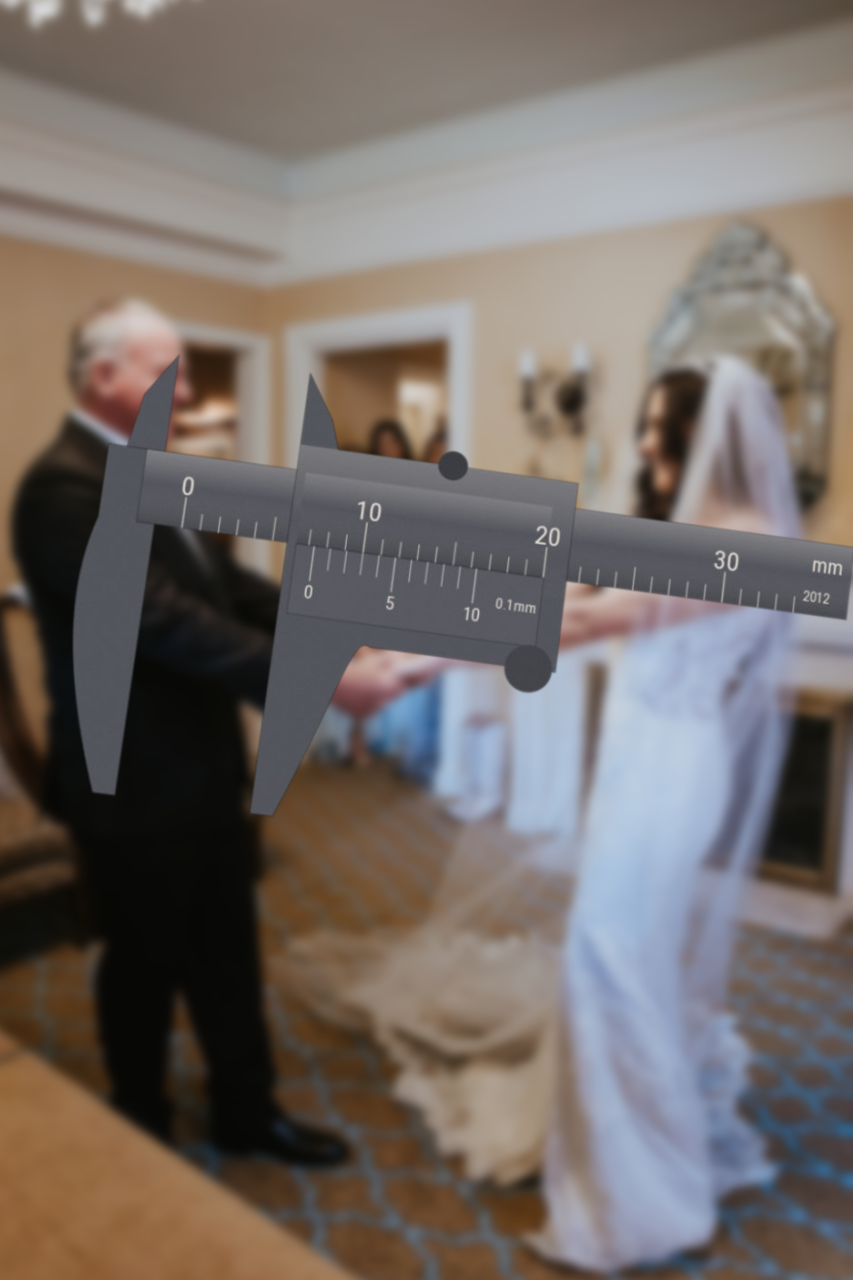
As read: value=7.3 unit=mm
